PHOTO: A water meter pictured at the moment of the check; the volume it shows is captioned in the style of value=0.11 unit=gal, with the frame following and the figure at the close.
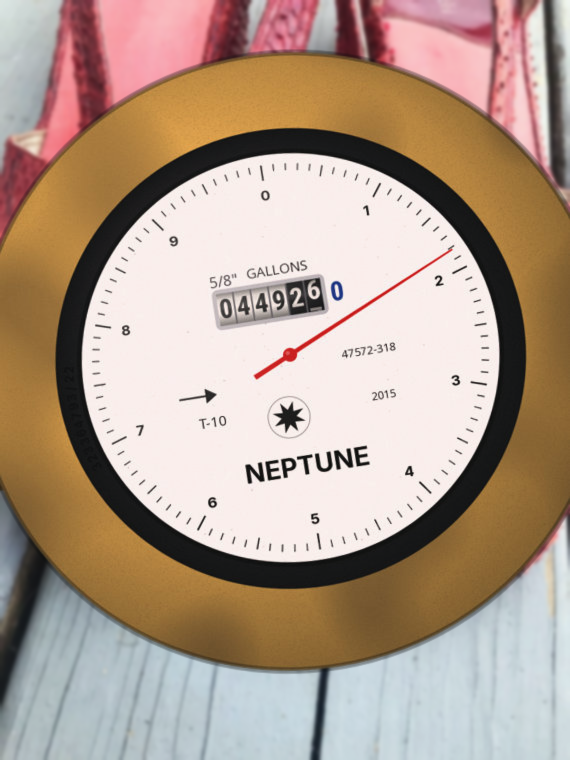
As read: value=449261.8 unit=gal
